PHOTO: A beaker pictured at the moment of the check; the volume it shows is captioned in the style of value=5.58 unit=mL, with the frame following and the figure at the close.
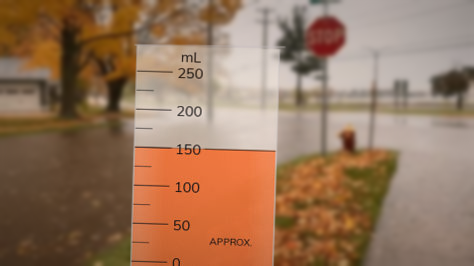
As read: value=150 unit=mL
